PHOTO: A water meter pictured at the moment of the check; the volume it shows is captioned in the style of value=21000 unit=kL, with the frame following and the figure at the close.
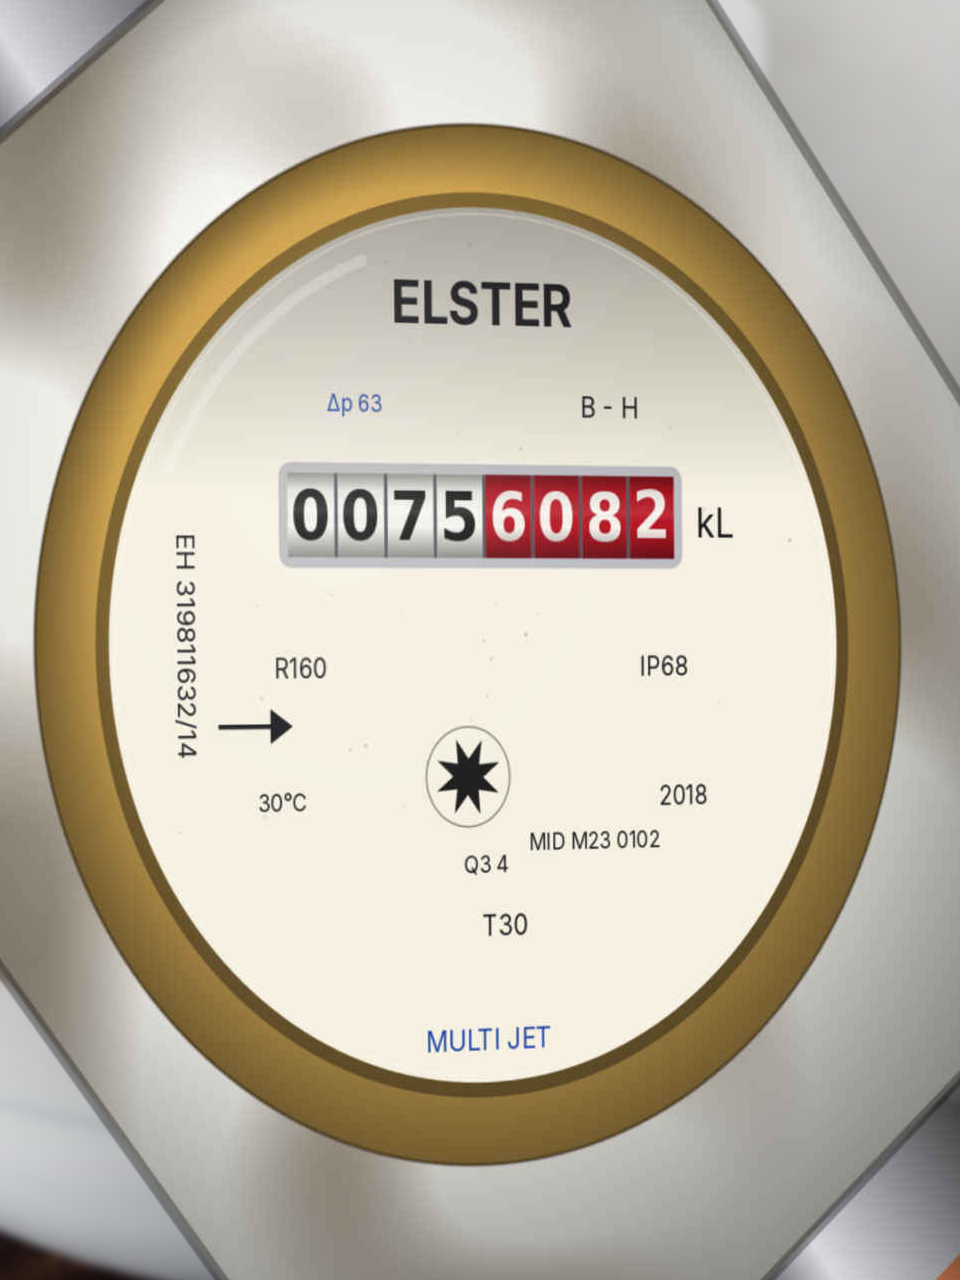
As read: value=75.6082 unit=kL
